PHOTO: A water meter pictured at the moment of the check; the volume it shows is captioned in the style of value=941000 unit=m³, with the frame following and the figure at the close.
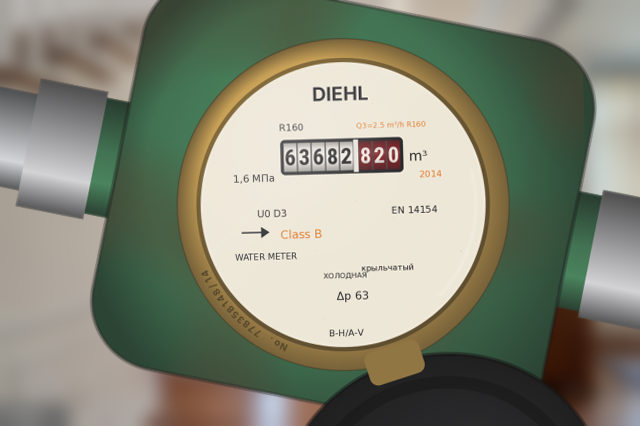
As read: value=63682.820 unit=m³
